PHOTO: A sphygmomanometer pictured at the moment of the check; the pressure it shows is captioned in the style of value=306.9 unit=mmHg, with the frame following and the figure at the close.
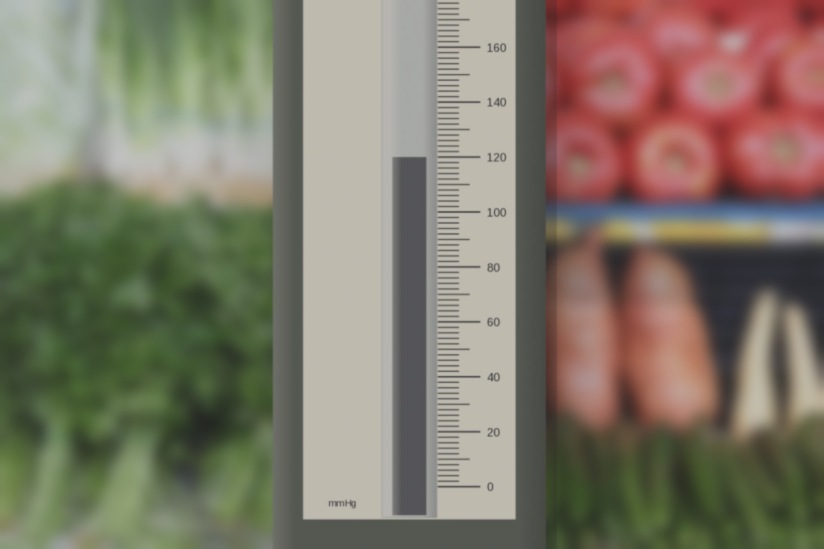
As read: value=120 unit=mmHg
